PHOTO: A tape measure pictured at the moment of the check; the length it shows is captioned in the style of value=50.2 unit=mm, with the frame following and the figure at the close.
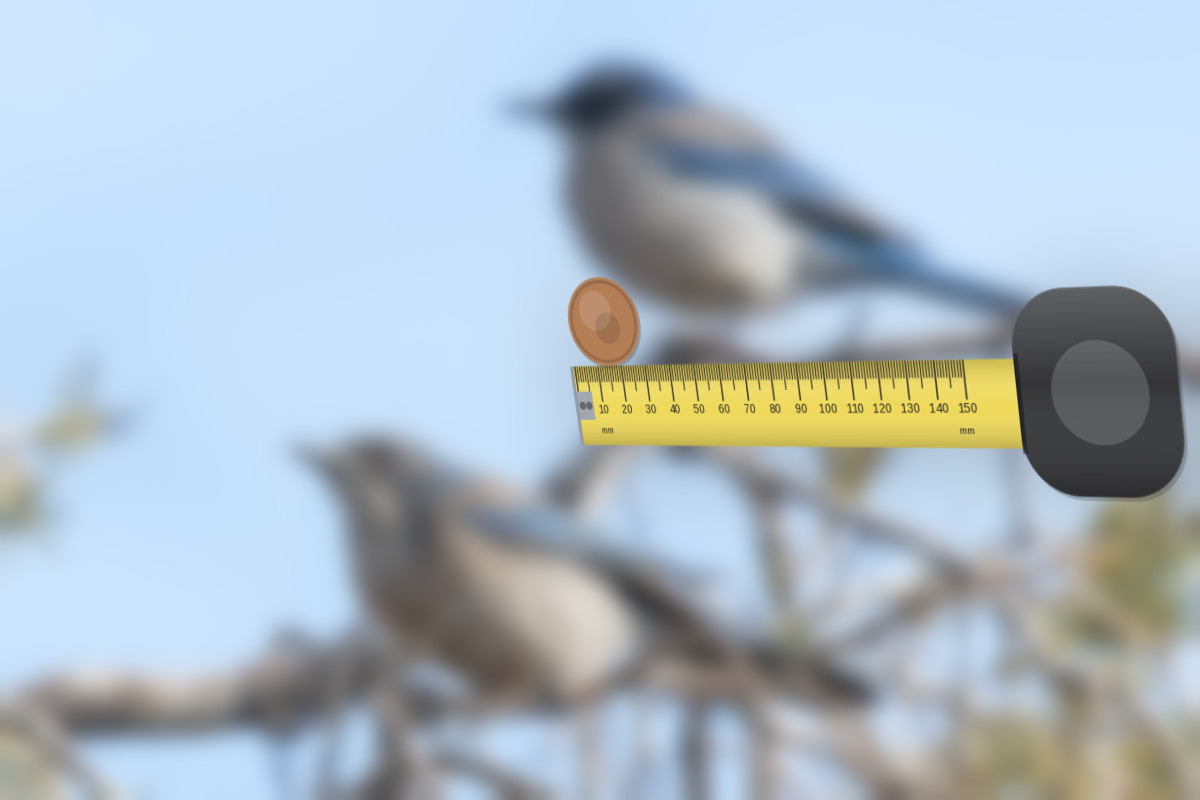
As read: value=30 unit=mm
